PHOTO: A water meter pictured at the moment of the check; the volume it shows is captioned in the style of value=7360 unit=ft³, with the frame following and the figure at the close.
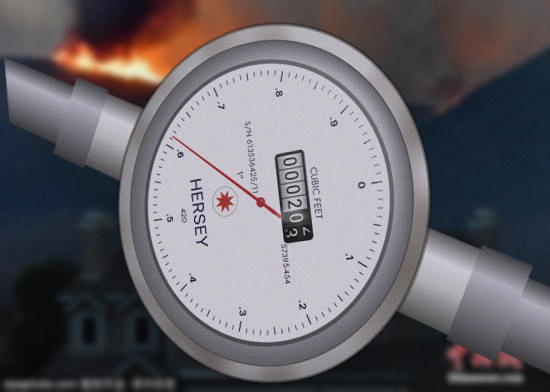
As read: value=202.61 unit=ft³
